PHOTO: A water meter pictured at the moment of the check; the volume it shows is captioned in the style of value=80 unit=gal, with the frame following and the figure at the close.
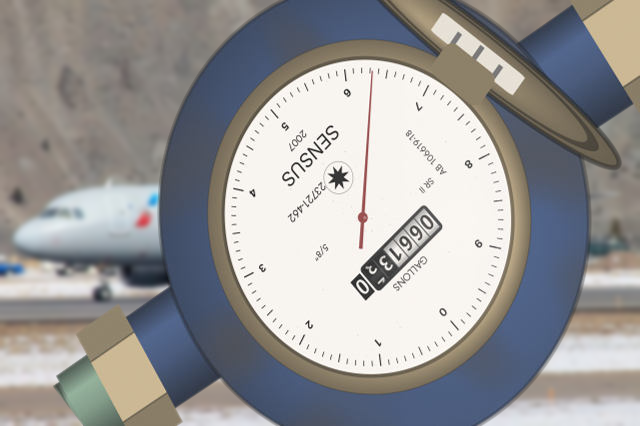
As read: value=661326.3 unit=gal
